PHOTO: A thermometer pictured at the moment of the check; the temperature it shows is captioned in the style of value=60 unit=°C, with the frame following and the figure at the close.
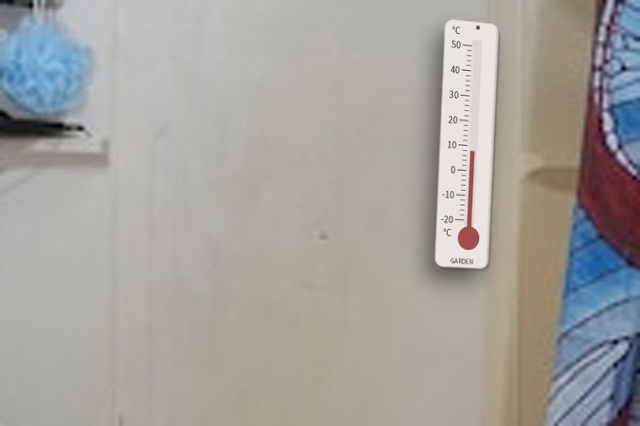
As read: value=8 unit=°C
